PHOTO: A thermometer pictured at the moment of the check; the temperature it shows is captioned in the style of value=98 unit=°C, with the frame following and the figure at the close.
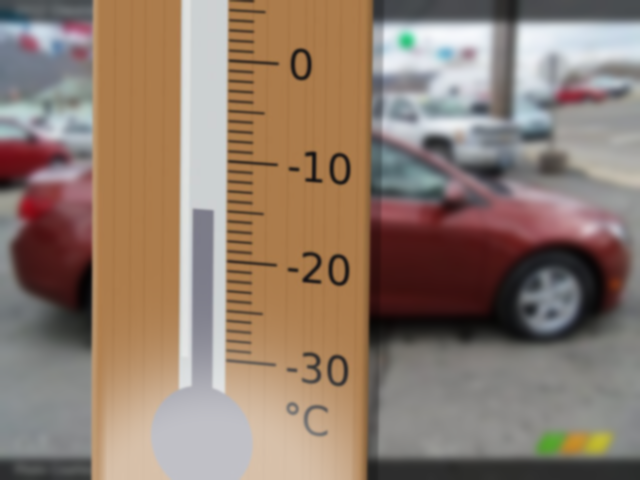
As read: value=-15 unit=°C
